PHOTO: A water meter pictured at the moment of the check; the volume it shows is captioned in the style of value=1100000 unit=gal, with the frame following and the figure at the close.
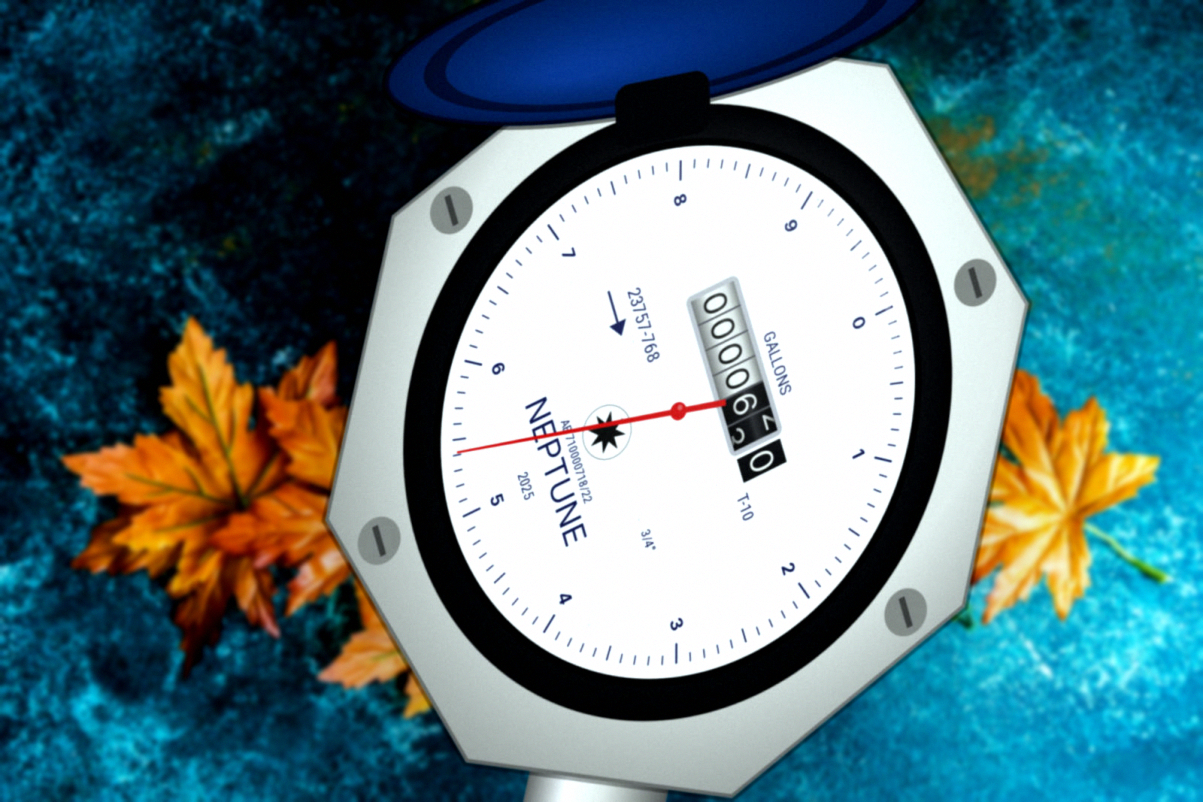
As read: value=625.4 unit=gal
